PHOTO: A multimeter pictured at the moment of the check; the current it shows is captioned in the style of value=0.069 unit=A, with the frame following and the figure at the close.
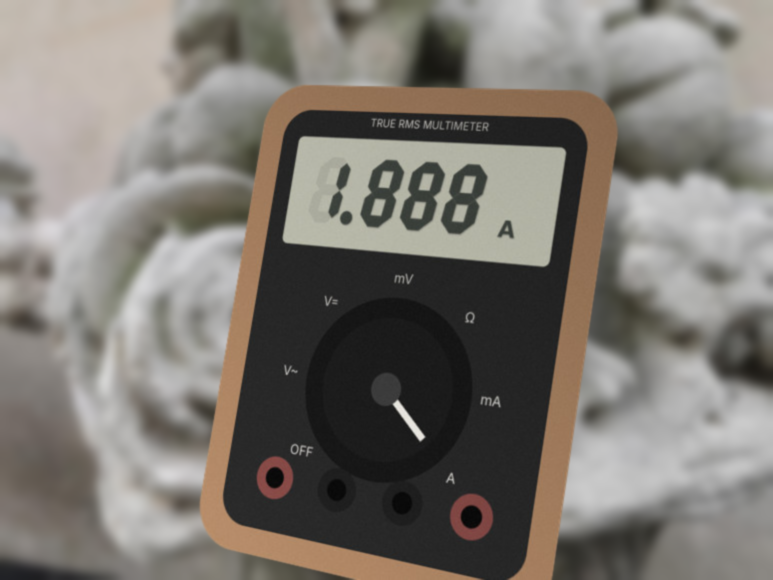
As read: value=1.888 unit=A
